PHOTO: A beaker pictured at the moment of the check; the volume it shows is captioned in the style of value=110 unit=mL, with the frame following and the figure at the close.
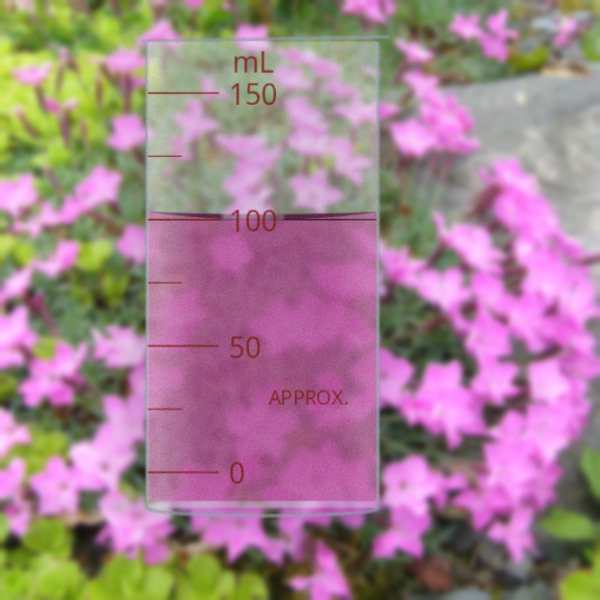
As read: value=100 unit=mL
